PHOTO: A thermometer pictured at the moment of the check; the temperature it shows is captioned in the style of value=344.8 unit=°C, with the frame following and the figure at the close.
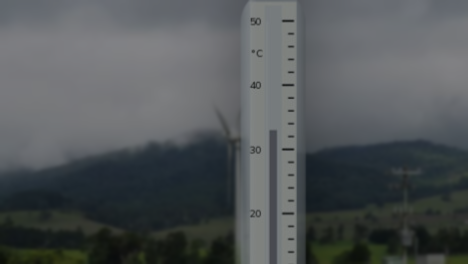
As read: value=33 unit=°C
